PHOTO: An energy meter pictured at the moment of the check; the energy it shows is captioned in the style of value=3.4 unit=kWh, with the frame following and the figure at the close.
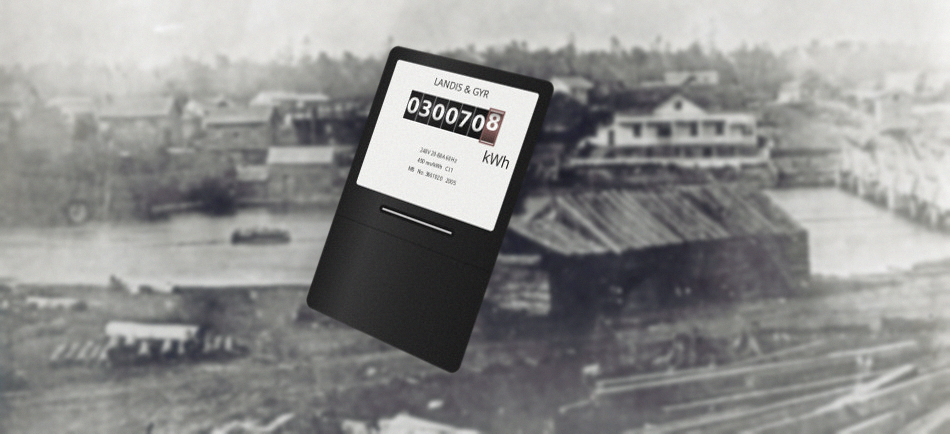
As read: value=30070.8 unit=kWh
